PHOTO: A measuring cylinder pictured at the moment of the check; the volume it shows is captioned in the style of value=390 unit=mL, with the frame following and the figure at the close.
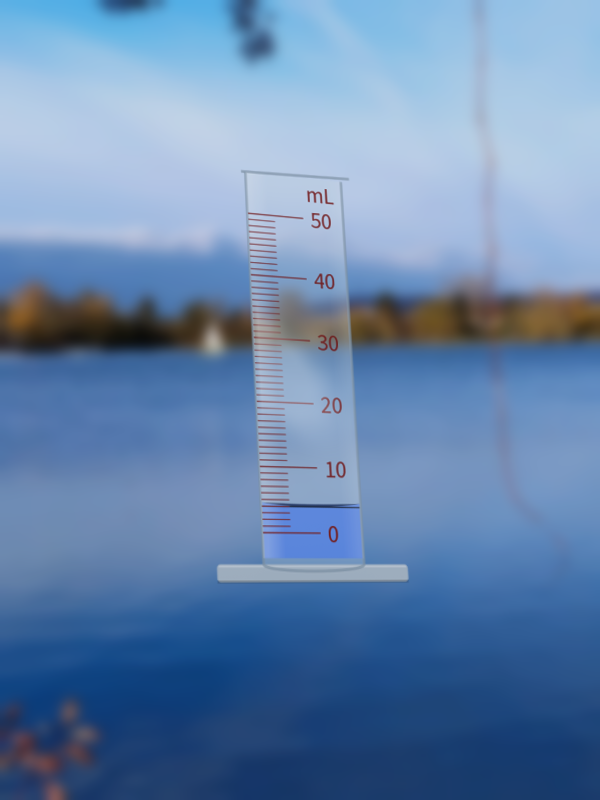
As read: value=4 unit=mL
